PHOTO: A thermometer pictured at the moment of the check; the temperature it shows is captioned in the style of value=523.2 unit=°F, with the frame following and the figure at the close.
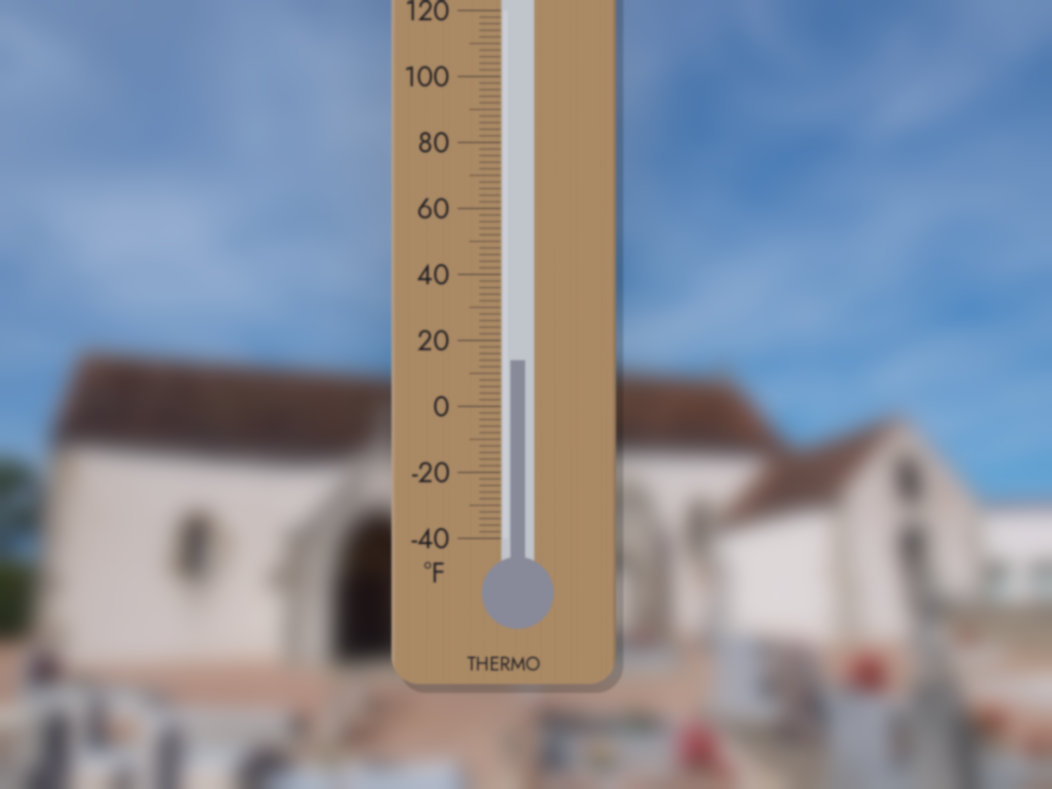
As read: value=14 unit=°F
